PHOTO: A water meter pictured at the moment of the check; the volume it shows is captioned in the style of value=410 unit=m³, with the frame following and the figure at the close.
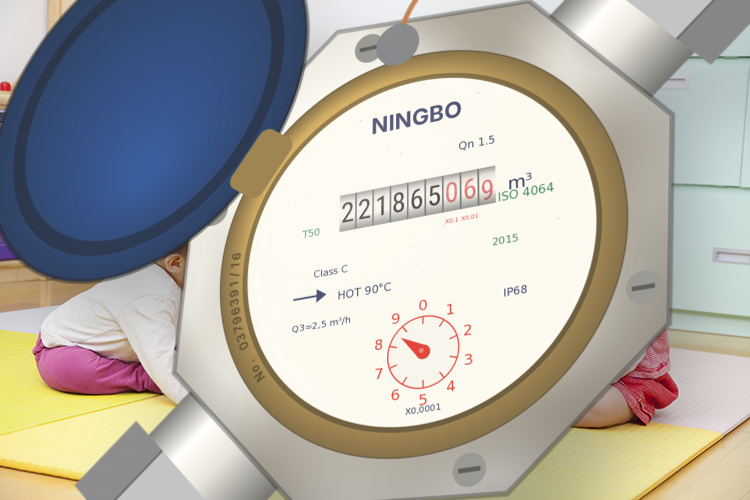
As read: value=221865.0688 unit=m³
